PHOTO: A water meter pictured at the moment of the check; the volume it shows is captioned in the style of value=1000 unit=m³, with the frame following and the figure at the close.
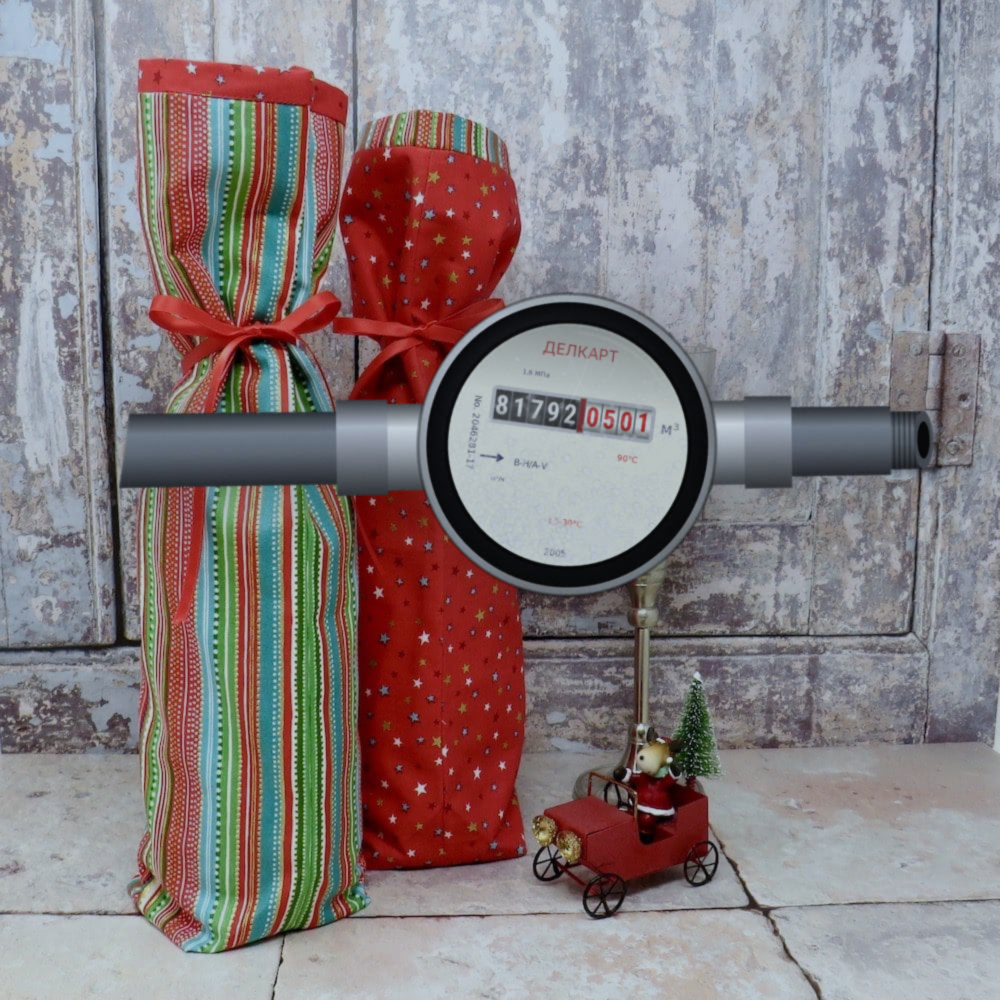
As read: value=81792.0501 unit=m³
